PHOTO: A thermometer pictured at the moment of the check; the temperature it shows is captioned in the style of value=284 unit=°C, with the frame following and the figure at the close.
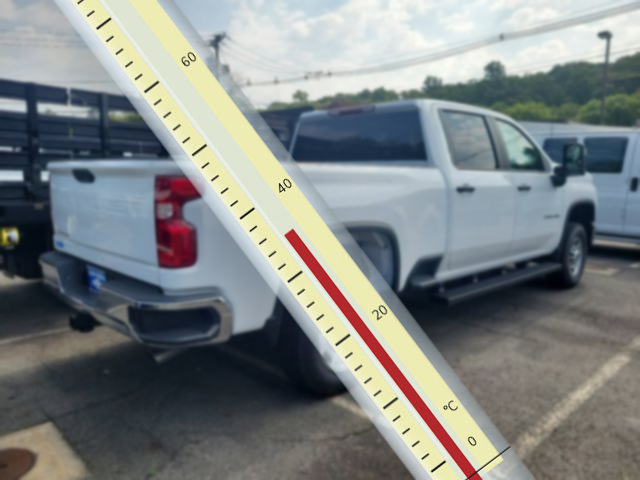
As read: value=35 unit=°C
